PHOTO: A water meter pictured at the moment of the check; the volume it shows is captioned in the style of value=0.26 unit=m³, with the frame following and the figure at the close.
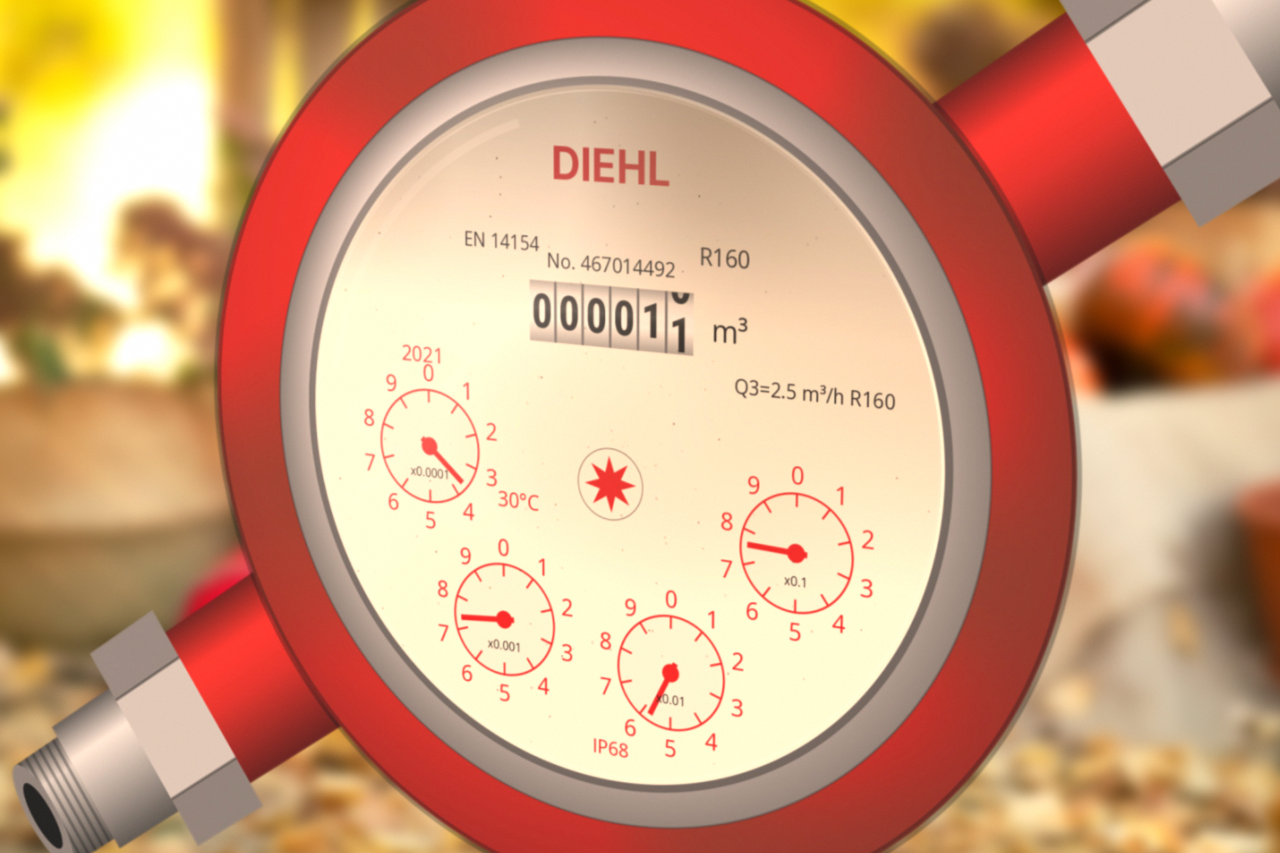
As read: value=10.7573 unit=m³
